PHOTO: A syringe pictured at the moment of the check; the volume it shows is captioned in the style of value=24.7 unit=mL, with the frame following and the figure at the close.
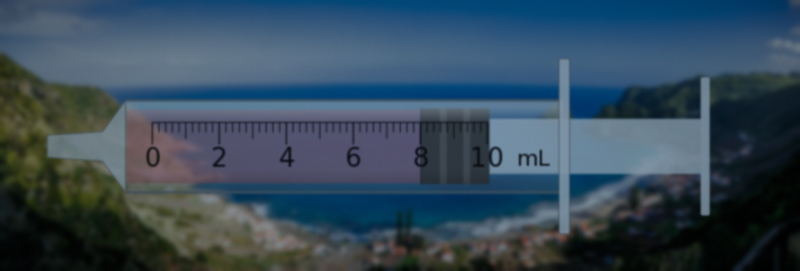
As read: value=8 unit=mL
